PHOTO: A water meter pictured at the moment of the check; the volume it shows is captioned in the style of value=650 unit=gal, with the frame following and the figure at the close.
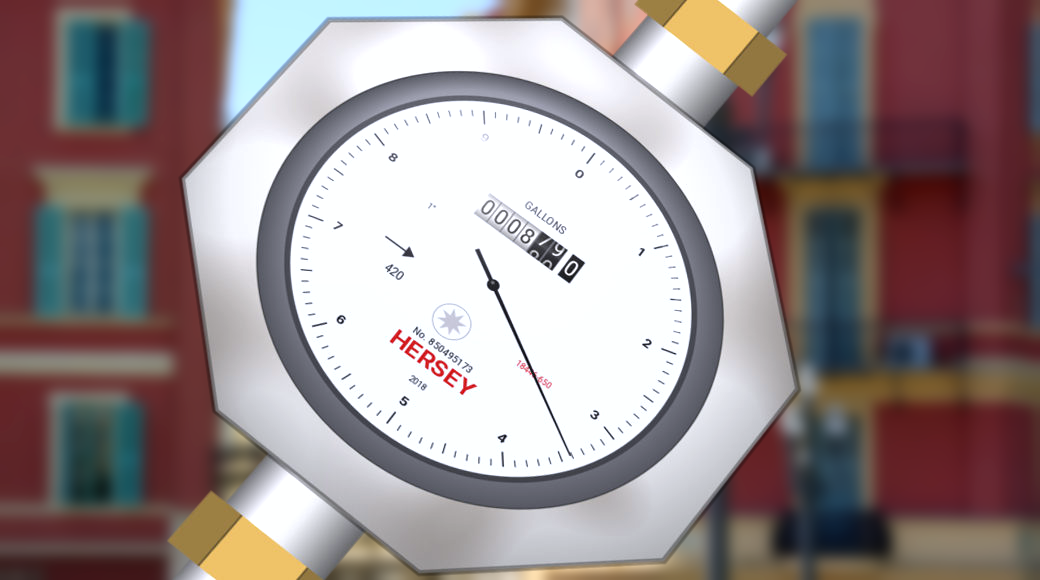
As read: value=8793.4 unit=gal
